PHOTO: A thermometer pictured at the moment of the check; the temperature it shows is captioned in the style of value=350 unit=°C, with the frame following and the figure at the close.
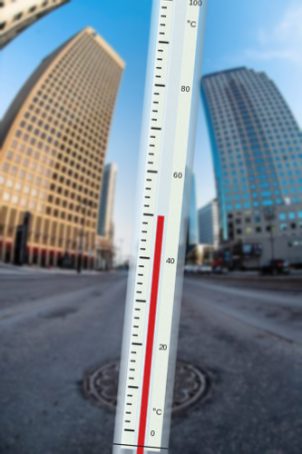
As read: value=50 unit=°C
